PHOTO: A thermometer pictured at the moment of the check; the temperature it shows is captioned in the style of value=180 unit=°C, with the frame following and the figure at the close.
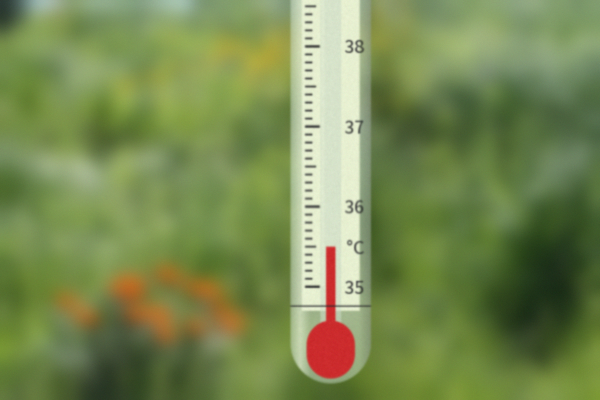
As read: value=35.5 unit=°C
